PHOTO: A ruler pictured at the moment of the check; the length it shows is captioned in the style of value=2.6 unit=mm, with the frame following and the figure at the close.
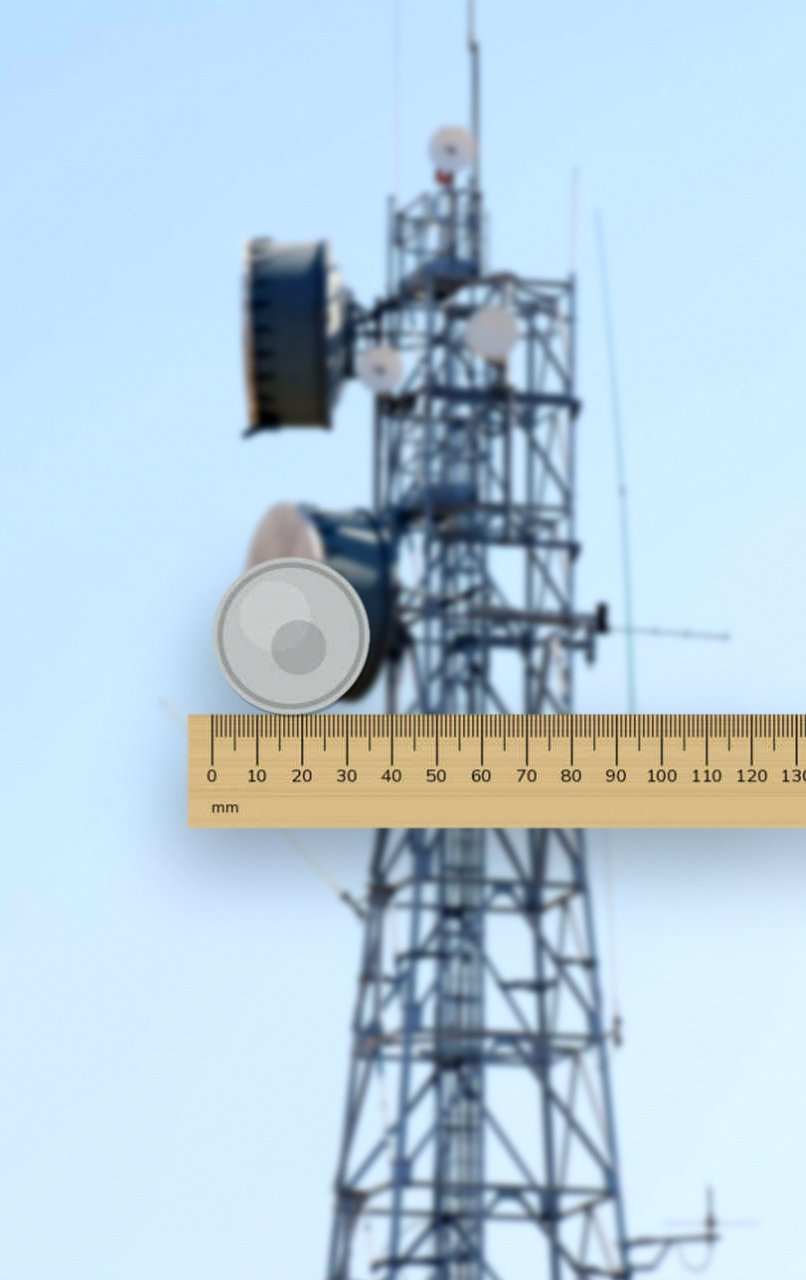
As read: value=35 unit=mm
